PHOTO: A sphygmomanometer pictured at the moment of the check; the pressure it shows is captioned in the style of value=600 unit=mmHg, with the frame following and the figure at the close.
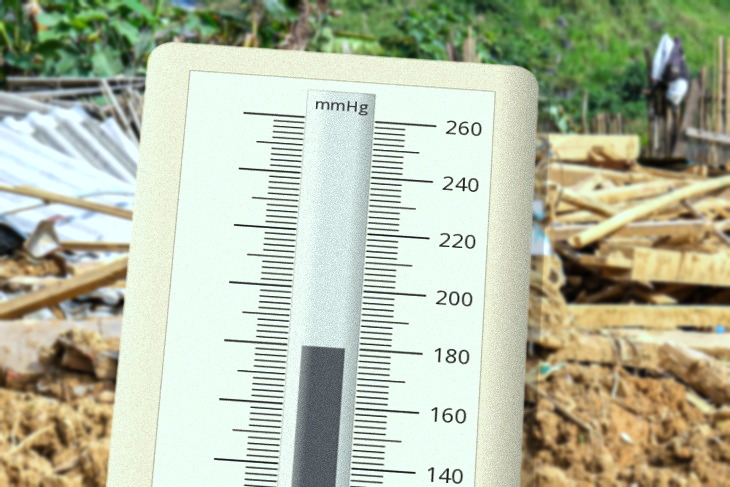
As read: value=180 unit=mmHg
